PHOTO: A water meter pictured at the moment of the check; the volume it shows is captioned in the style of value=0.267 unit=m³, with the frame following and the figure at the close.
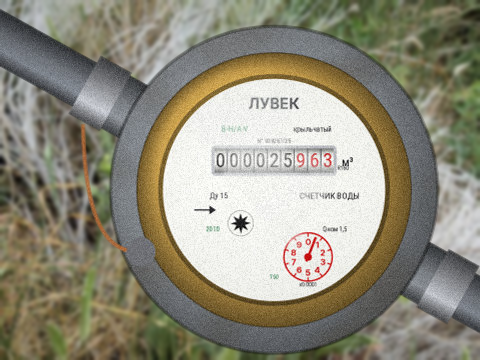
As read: value=25.9630 unit=m³
